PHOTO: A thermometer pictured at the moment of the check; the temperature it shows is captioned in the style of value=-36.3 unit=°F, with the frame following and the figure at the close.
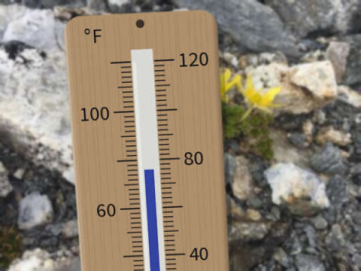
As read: value=76 unit=°F
